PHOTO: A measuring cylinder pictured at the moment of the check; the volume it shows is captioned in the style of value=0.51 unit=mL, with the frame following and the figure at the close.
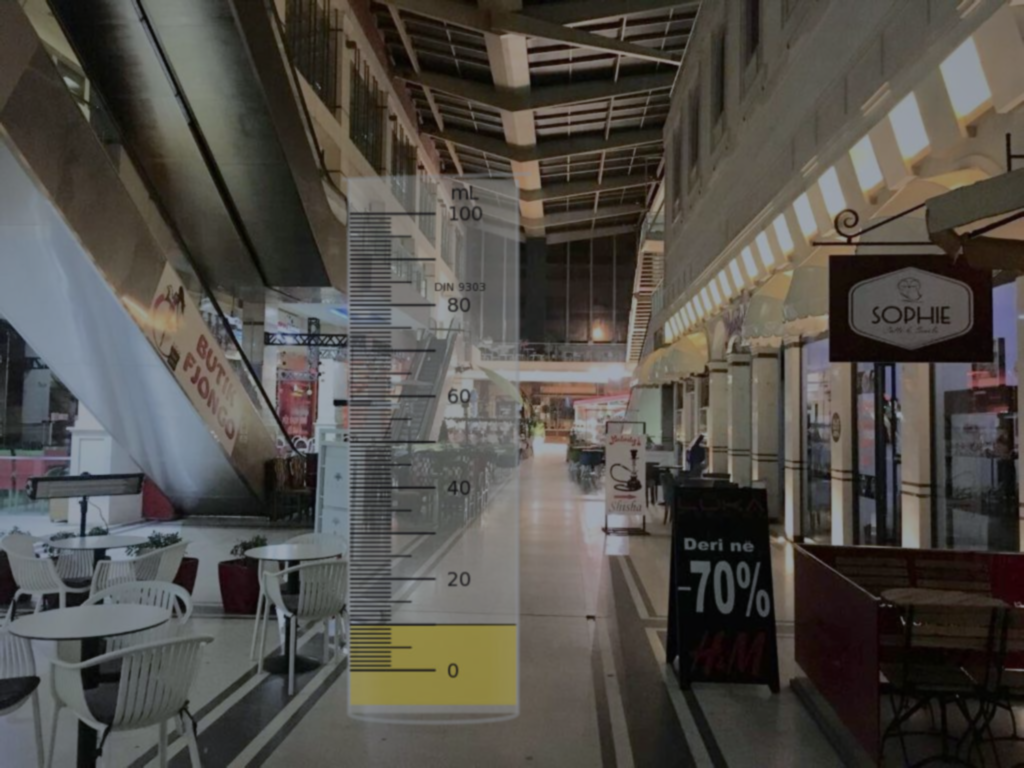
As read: value=10 unit=mL
